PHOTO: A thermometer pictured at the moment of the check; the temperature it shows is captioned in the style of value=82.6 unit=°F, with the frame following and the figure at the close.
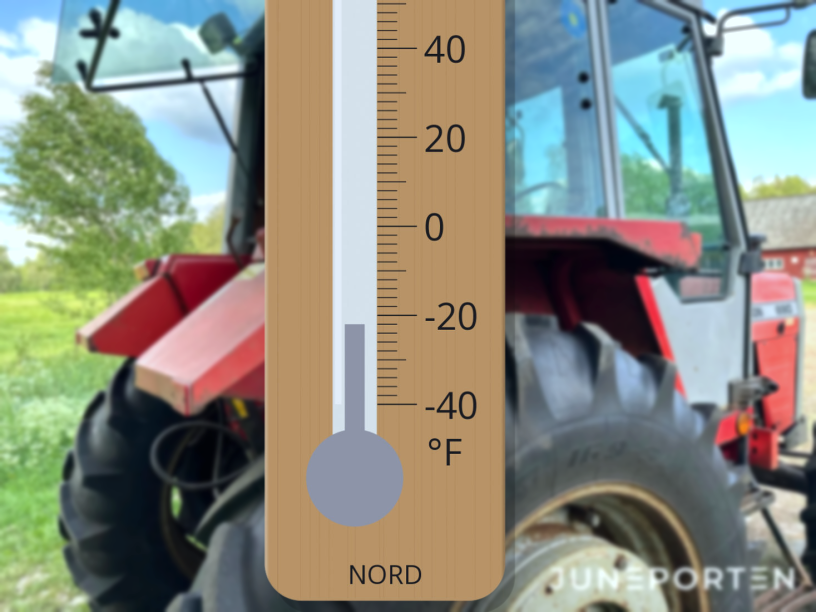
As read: value=-22 unit=°F
